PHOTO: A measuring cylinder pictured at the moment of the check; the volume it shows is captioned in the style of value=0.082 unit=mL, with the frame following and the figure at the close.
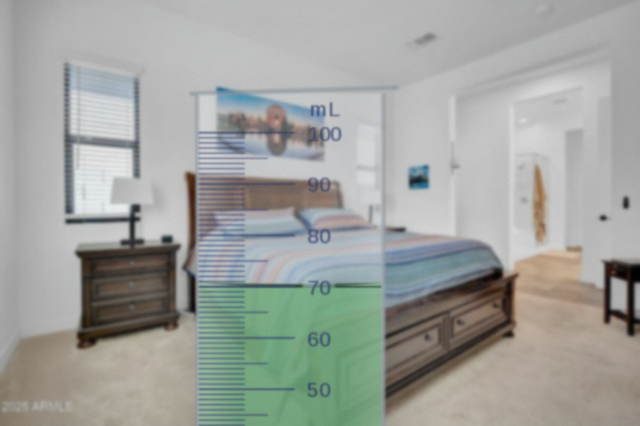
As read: value=70 unit=mL
